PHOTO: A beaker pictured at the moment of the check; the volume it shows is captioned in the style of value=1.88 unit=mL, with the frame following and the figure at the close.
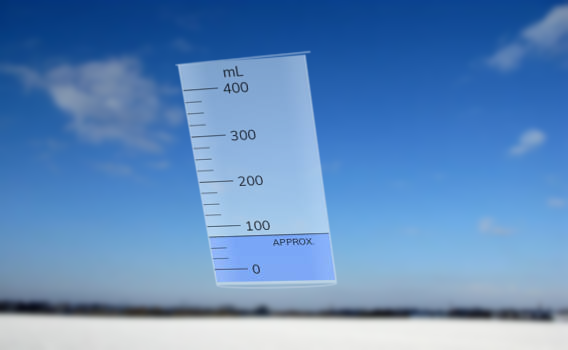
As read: value=75 unit=mL
